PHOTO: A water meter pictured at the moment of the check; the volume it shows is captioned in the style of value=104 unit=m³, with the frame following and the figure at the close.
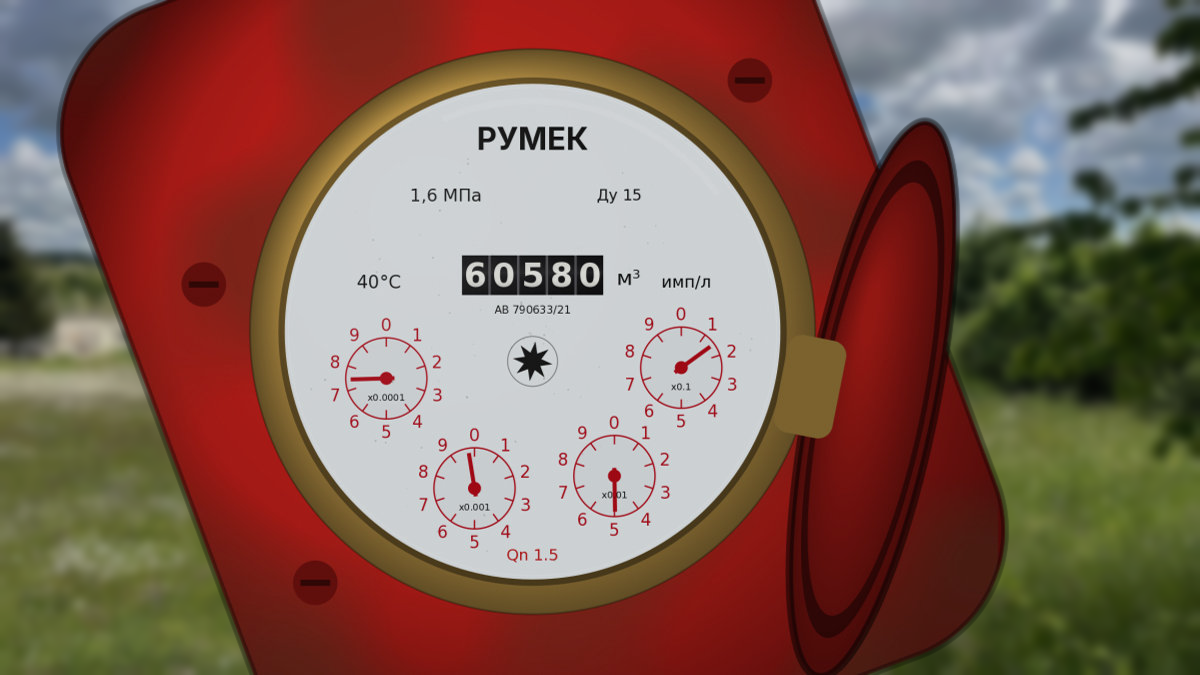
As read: value=60580.1497 unit=m³
